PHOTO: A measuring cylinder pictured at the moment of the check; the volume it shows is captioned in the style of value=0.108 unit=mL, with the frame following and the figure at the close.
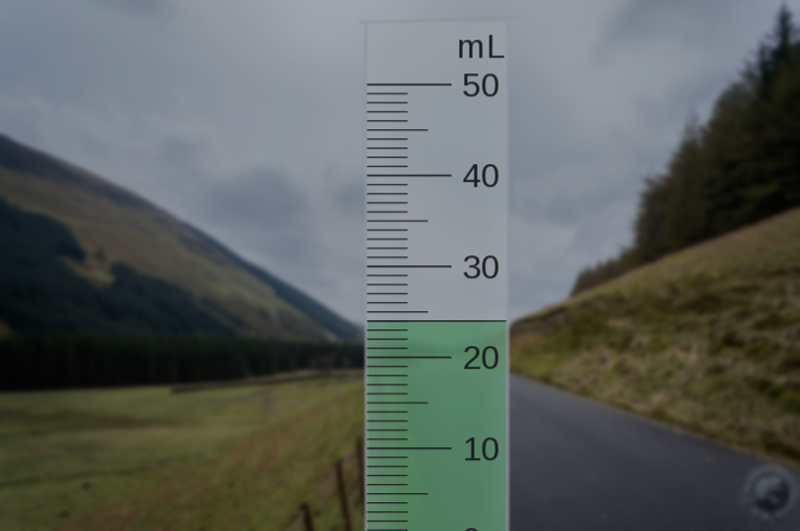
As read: value=24 unit=mL
